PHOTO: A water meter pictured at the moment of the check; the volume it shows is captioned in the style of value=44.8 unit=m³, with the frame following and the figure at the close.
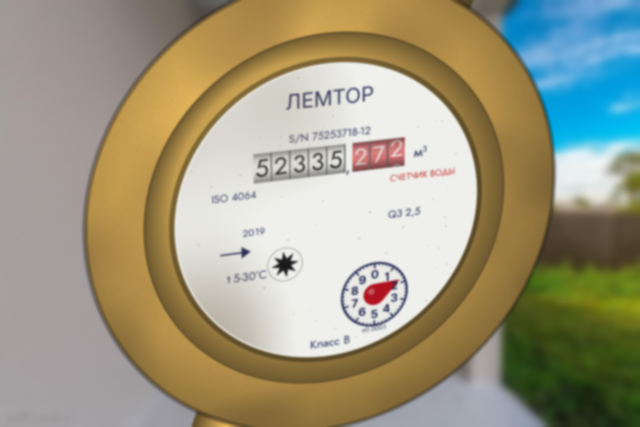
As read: value=52335.2721 unit=m³
